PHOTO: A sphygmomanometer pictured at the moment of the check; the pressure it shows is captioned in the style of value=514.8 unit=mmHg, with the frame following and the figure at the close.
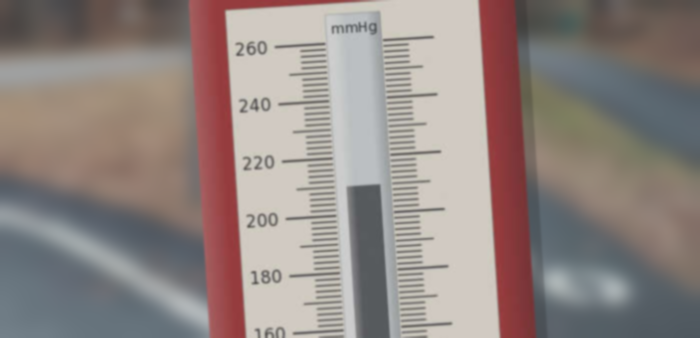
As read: value=210 unit=mmHg
